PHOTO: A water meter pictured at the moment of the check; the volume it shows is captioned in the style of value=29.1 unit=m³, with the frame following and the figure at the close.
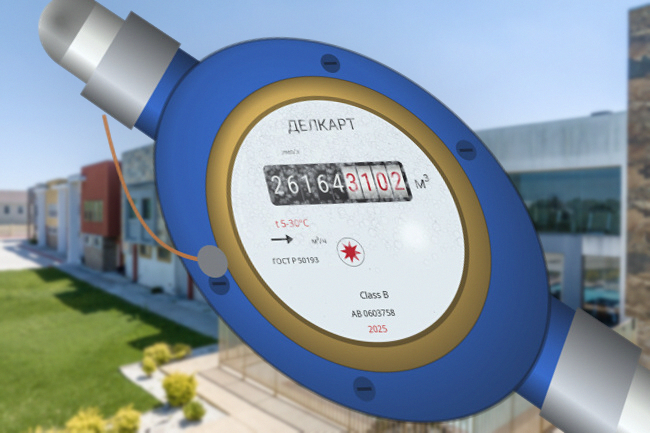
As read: value=26164.3102 unit=m³
